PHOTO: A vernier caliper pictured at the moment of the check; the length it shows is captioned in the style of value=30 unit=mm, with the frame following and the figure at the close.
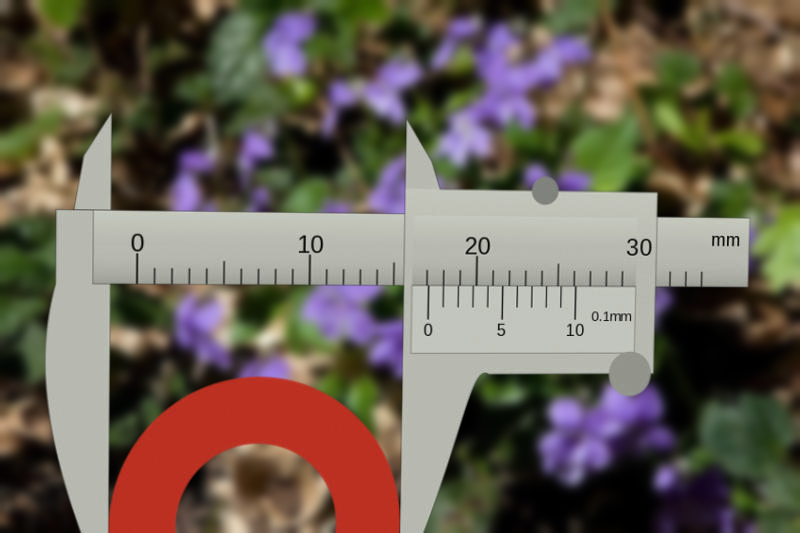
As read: value=17.1 unit=mm
